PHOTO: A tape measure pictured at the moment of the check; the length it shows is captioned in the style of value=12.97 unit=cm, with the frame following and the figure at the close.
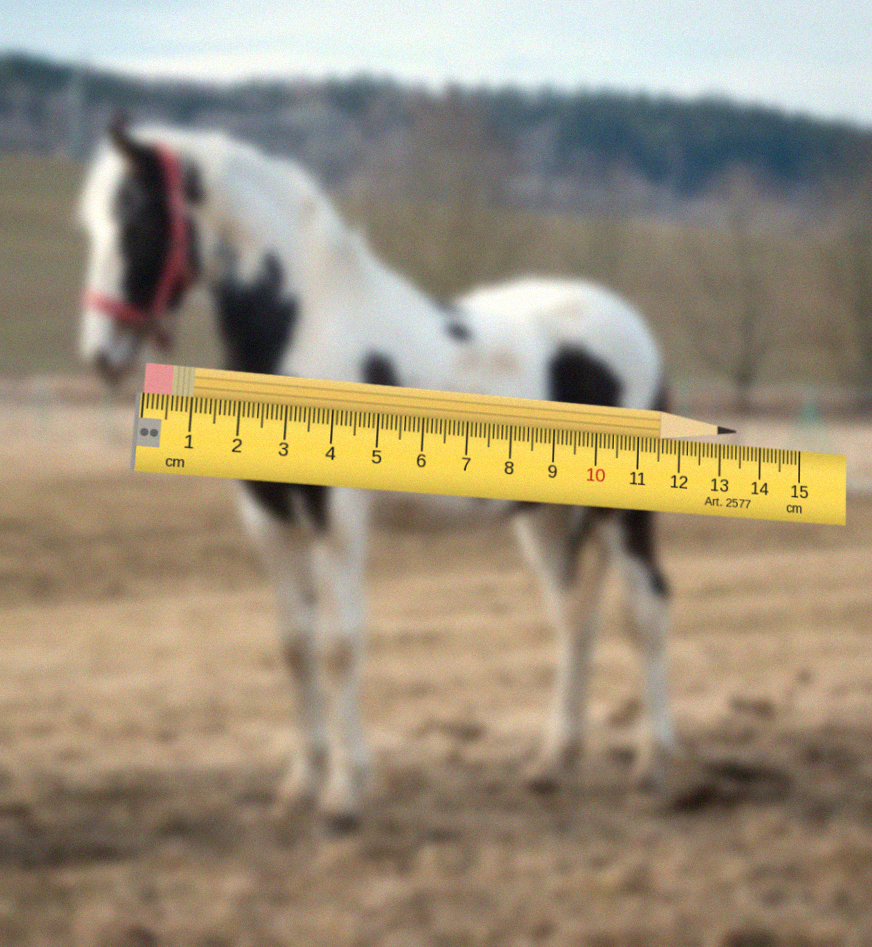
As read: value=13.4 unit=cm
